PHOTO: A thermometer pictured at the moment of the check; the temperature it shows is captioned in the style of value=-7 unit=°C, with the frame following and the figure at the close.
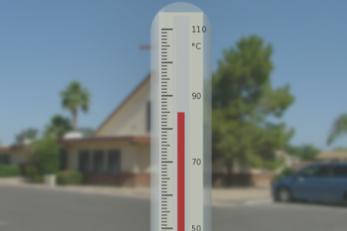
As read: value=85 unit=°C
